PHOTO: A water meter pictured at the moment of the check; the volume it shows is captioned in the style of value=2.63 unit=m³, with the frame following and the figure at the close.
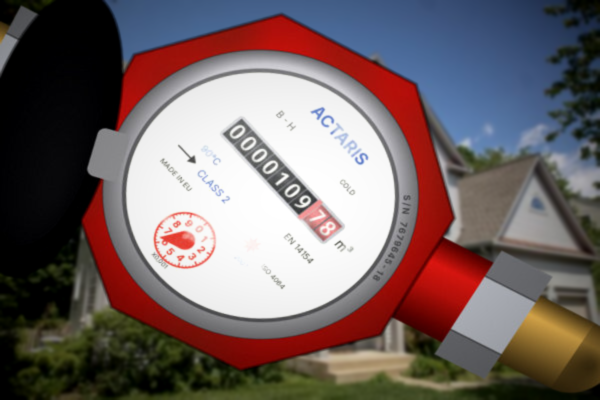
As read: value=109.786 unit=m³
